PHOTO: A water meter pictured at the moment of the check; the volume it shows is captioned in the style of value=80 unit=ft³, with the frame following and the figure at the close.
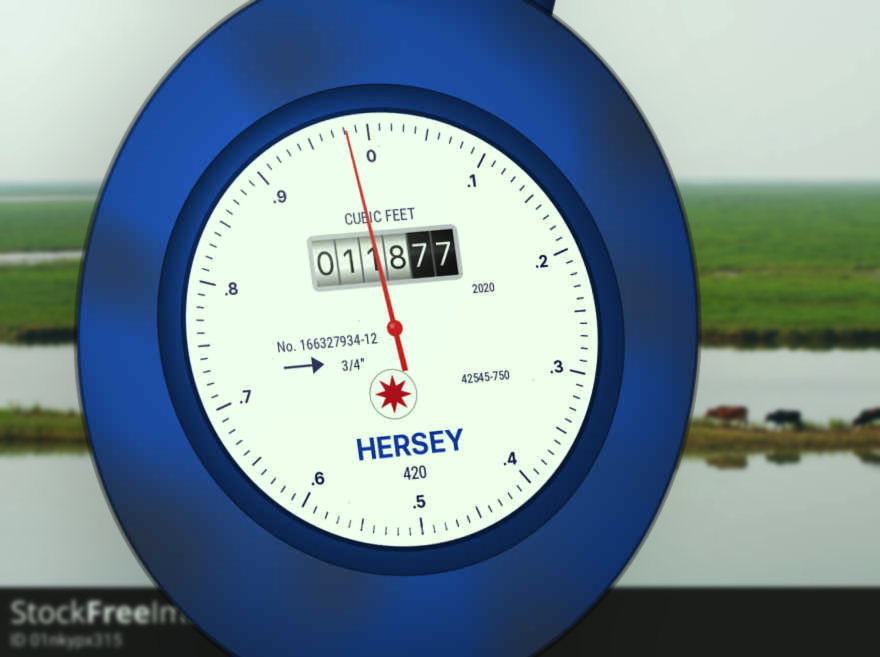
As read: value=11876.98 unit=ft³
